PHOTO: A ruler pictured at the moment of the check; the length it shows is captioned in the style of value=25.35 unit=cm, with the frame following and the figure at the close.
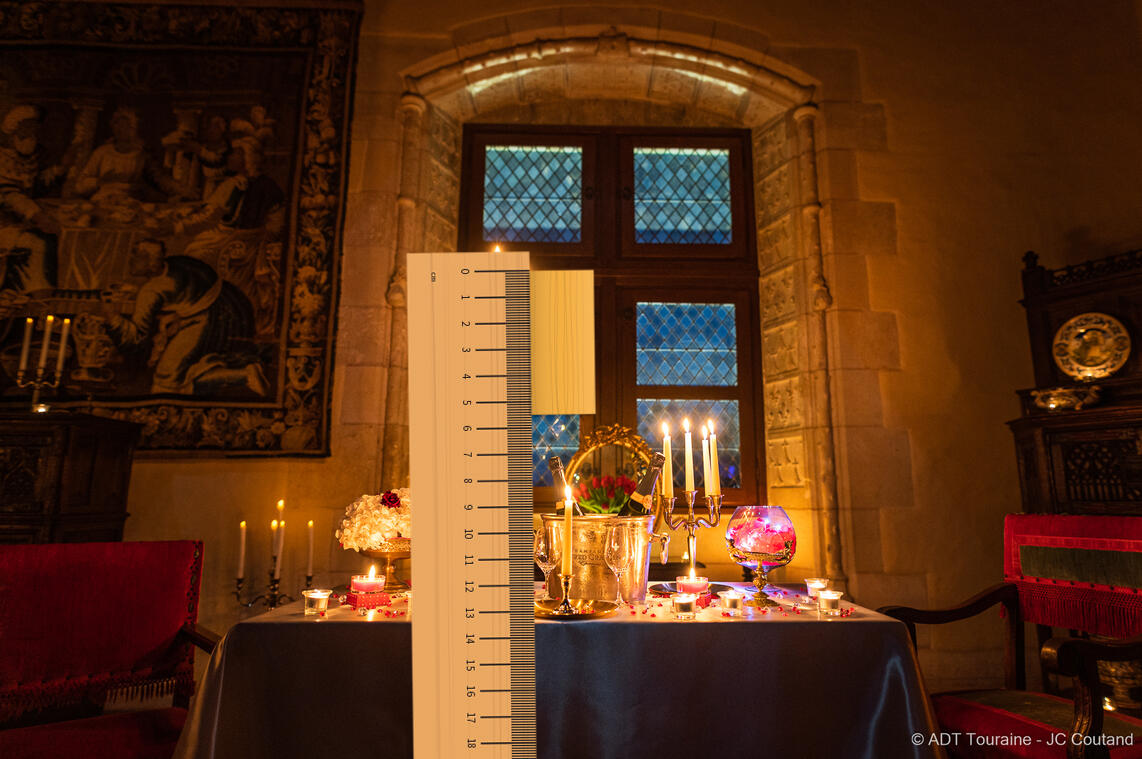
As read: value=5.5 unit=cm
